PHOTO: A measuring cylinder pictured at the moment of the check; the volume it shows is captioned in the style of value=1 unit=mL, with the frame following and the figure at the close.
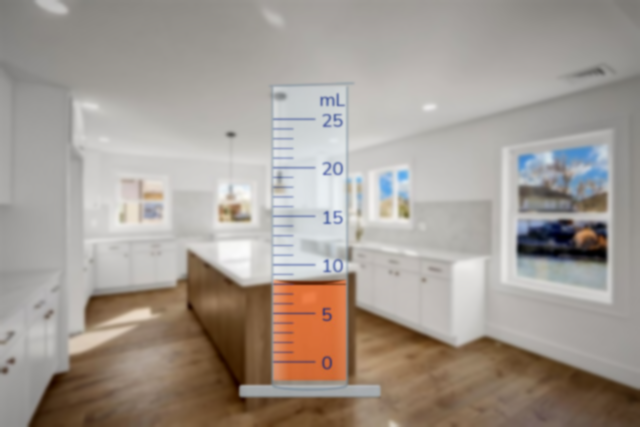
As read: value=8 unit=mL
